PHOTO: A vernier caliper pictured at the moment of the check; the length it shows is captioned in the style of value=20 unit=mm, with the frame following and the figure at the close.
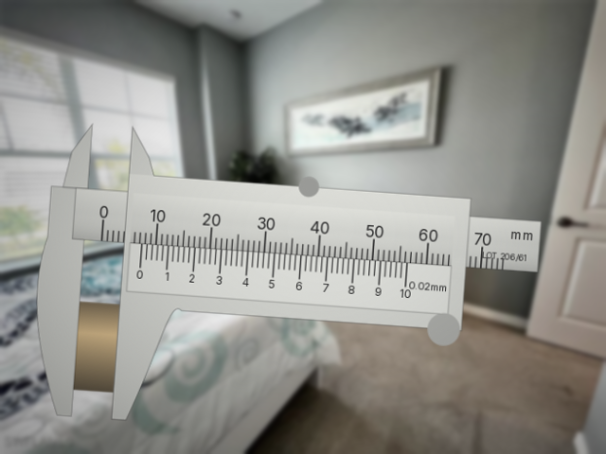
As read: value=7.4 unit=mm
